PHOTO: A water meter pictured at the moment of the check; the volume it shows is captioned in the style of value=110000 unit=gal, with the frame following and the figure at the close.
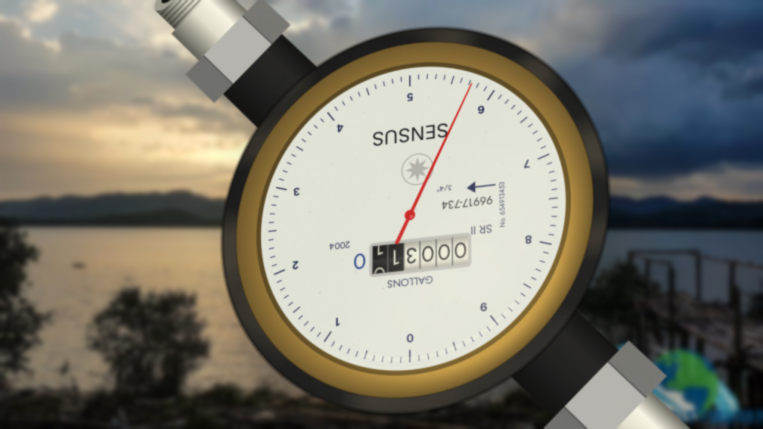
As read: value=3105.7 unit=gal
